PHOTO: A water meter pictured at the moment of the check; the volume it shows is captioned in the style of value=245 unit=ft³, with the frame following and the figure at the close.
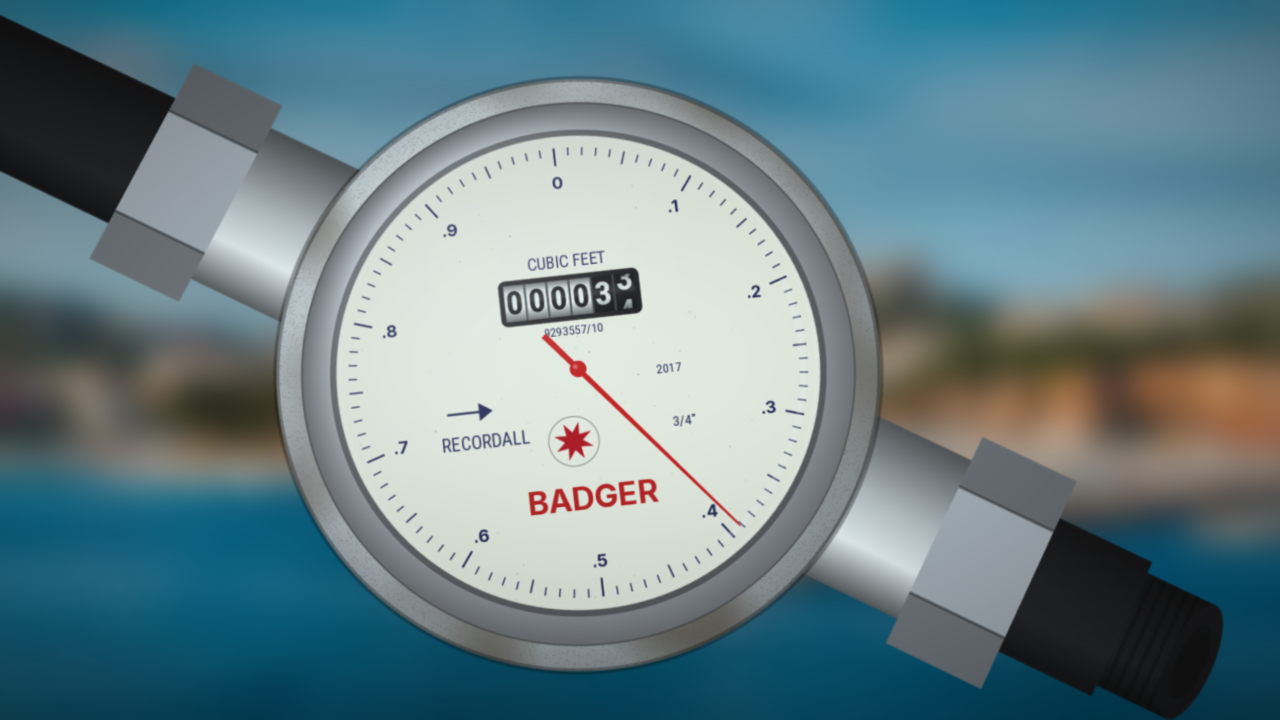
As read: value=33.39 unit=ft³
